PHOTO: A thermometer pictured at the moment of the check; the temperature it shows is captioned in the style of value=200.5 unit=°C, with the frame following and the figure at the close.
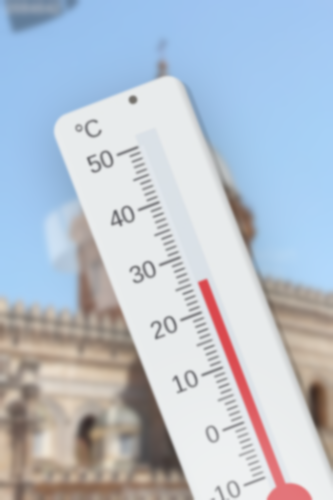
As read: value=25 unit=°C
